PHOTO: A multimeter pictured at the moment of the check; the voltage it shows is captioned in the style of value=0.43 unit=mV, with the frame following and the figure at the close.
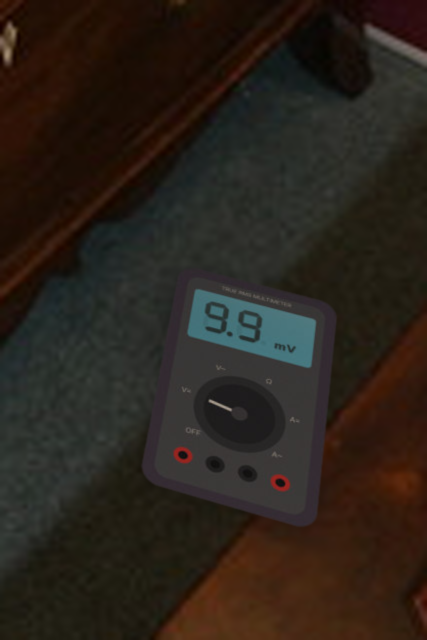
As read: value=9.9 unit=mV
